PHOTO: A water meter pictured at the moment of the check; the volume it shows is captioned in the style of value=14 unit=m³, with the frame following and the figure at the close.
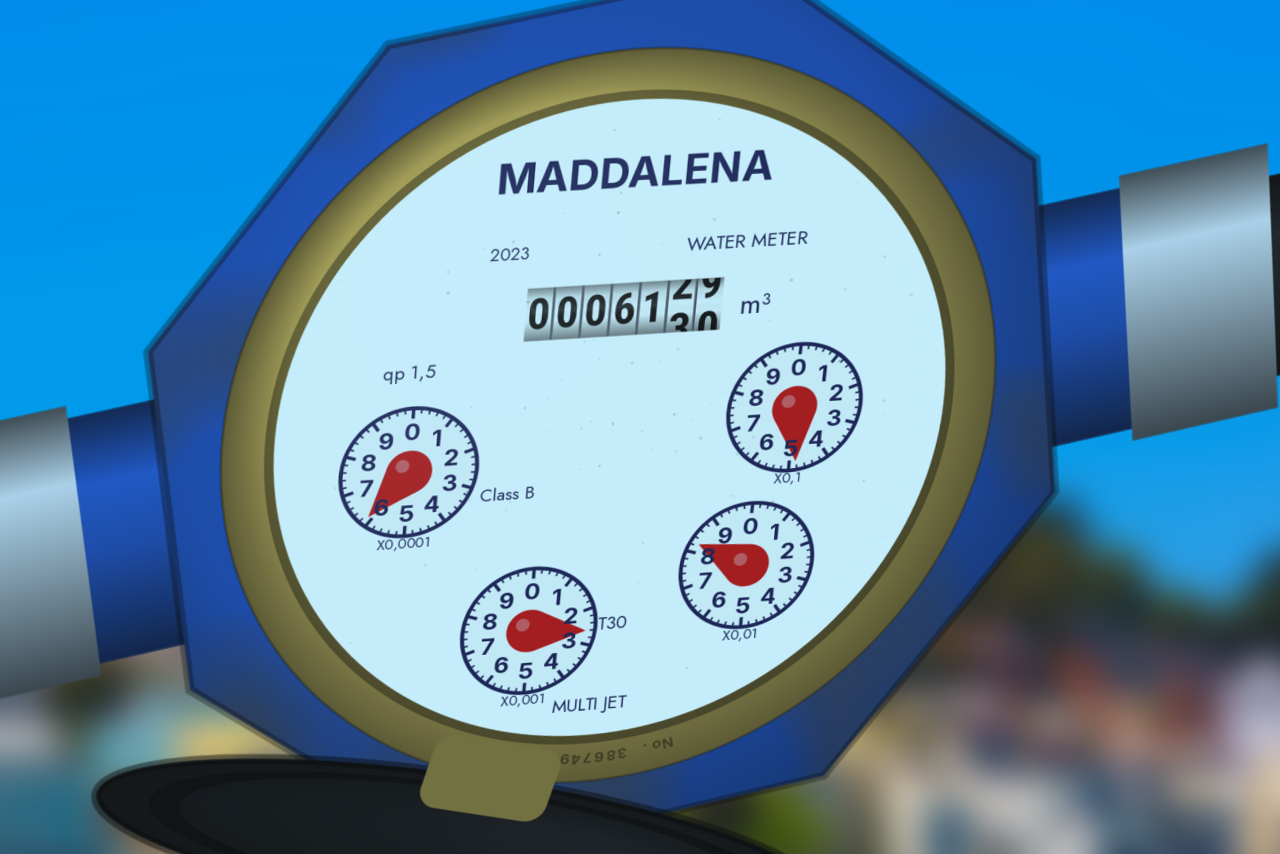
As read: value=6129.4826 unit=m³
